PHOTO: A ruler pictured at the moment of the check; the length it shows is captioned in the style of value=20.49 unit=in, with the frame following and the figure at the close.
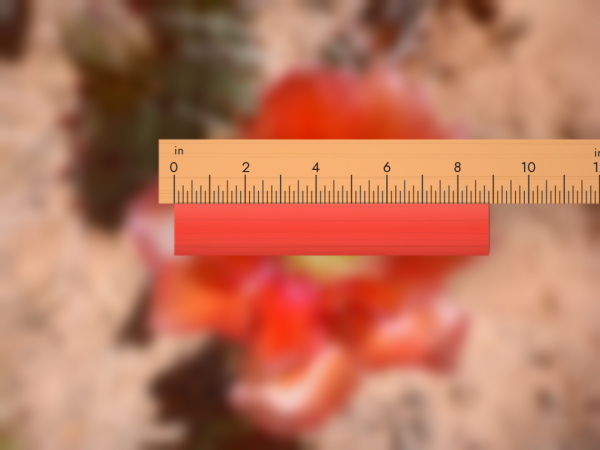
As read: value=8.875 unit=in
